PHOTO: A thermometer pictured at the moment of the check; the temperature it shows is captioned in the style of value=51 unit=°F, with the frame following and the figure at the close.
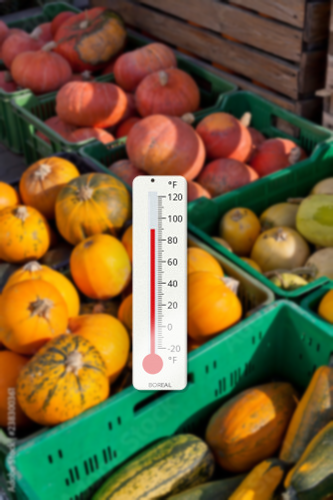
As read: value=90 unit=°F
